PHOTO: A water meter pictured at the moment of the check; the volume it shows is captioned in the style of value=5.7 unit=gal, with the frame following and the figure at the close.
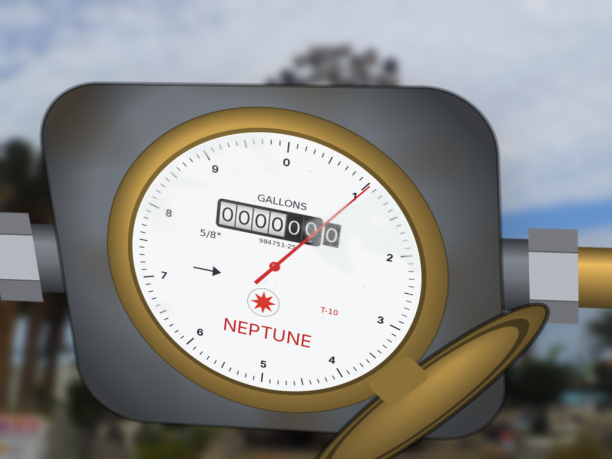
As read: value=1.0 unit=gal
